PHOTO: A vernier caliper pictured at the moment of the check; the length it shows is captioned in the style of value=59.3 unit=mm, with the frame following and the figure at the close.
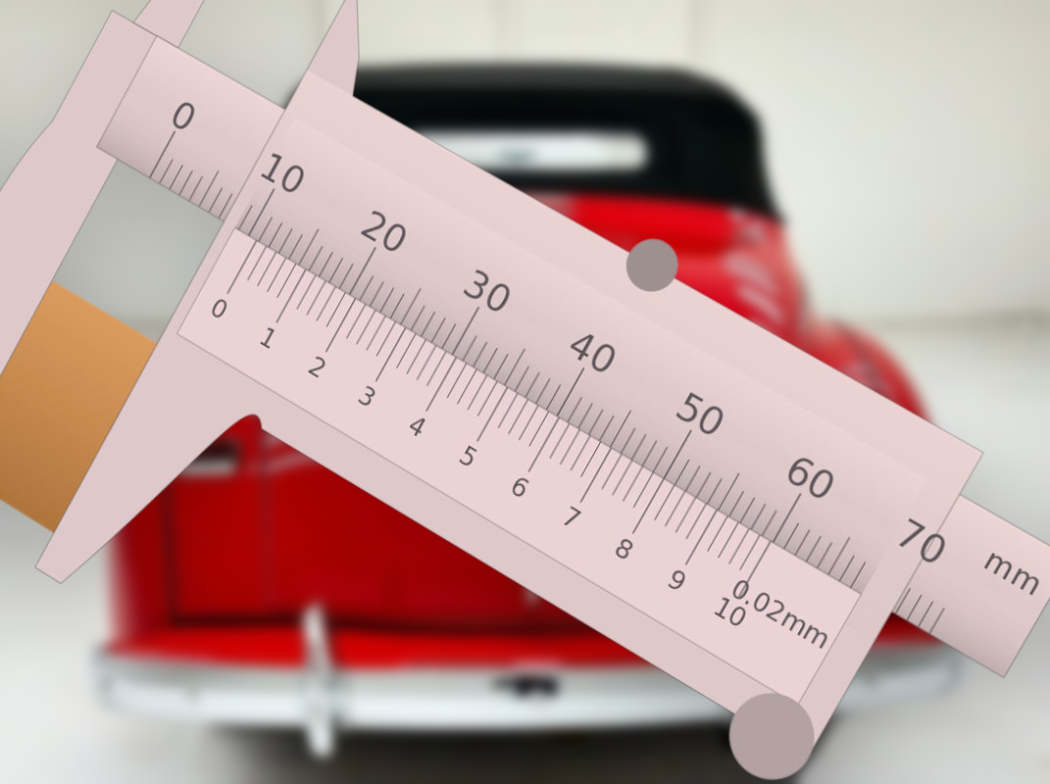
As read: value=10.8 unit=mm
